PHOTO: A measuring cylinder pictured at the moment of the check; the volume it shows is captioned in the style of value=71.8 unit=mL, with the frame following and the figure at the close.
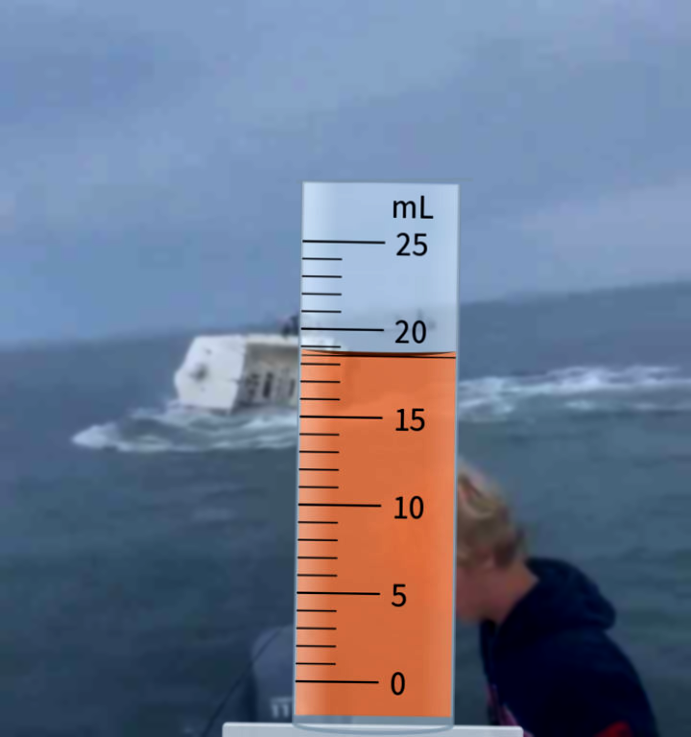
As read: value=18.5 unit=mL
